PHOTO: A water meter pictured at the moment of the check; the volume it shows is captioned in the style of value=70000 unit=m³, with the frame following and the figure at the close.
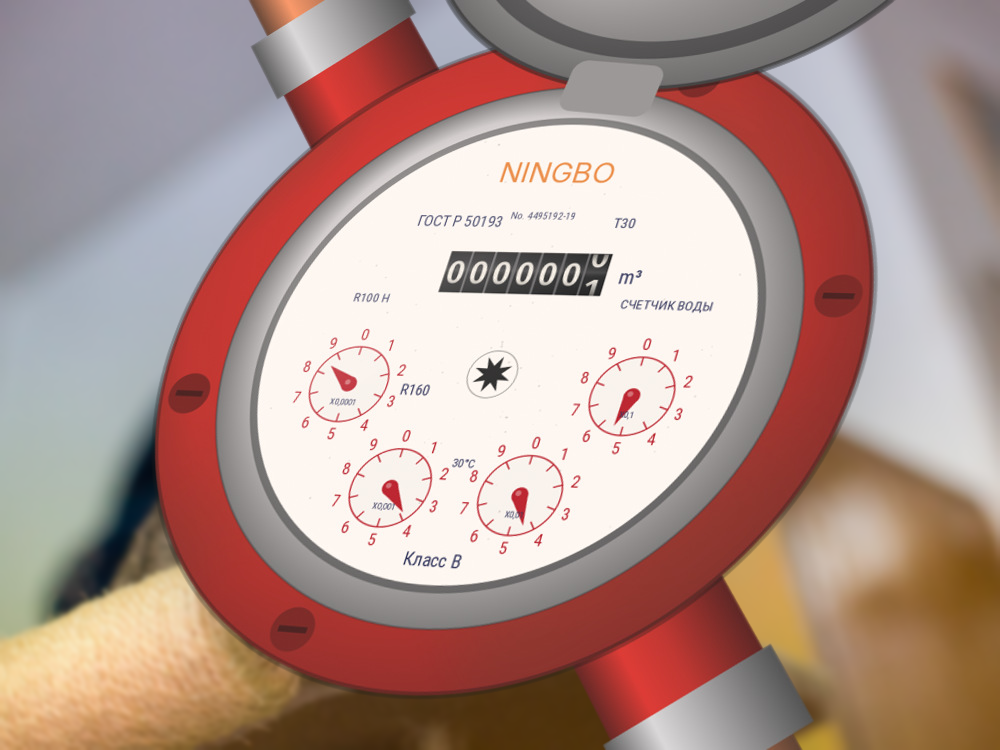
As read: value=0.5438 unit=m³
